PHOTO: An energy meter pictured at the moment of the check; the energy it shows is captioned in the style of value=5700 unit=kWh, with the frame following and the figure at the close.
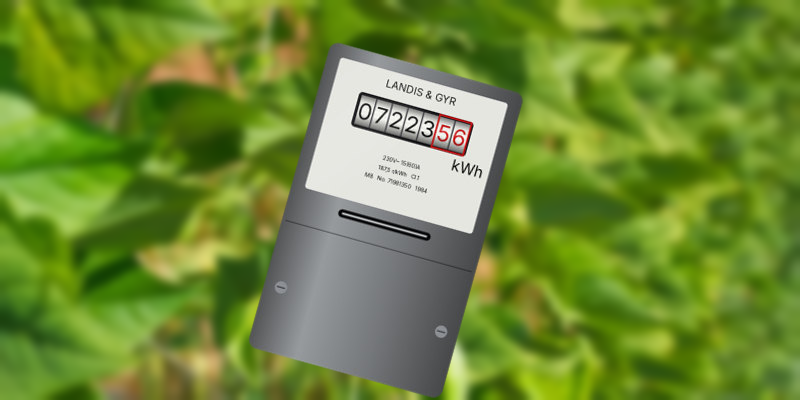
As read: value=7223.56 unit=kWh
